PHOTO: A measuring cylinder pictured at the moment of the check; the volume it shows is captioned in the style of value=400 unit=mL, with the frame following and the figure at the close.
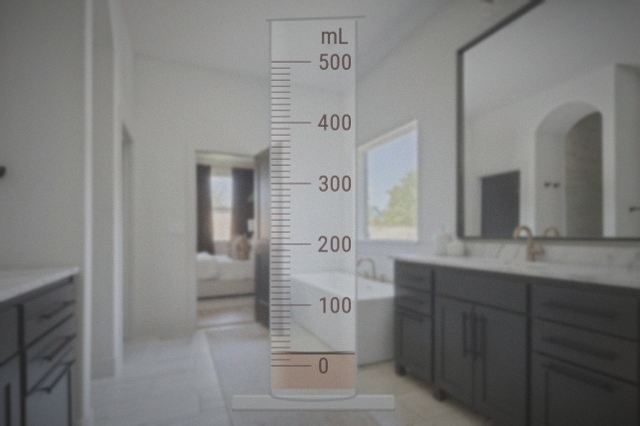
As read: value=20 unit=mL
